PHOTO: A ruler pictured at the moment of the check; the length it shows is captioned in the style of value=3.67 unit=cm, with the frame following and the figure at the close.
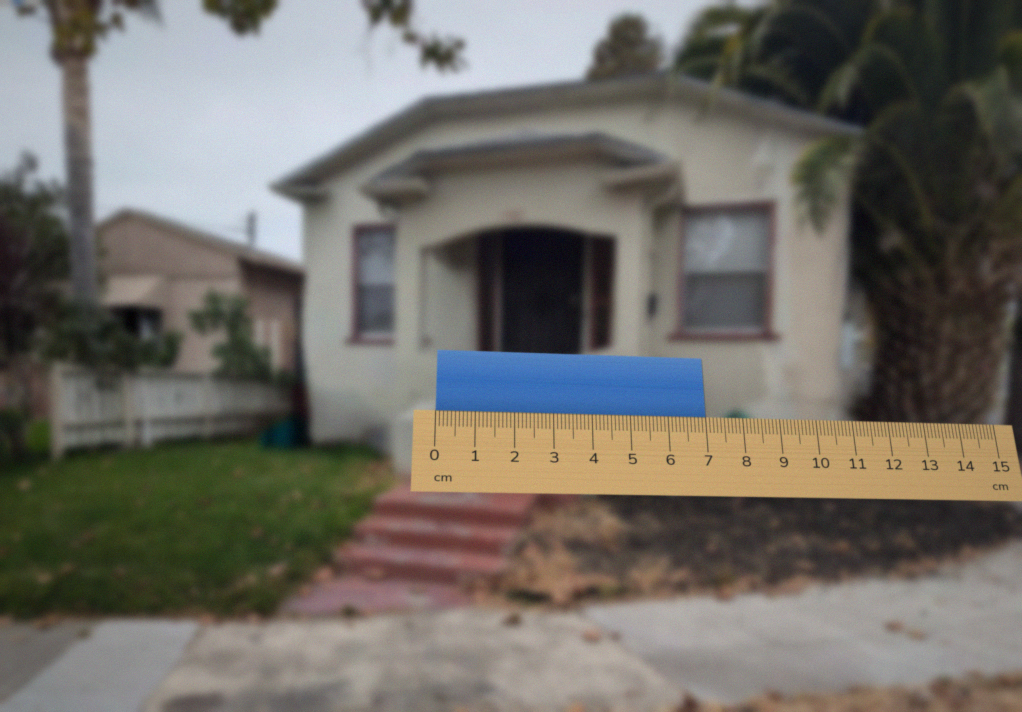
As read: value=7 unit=cm
